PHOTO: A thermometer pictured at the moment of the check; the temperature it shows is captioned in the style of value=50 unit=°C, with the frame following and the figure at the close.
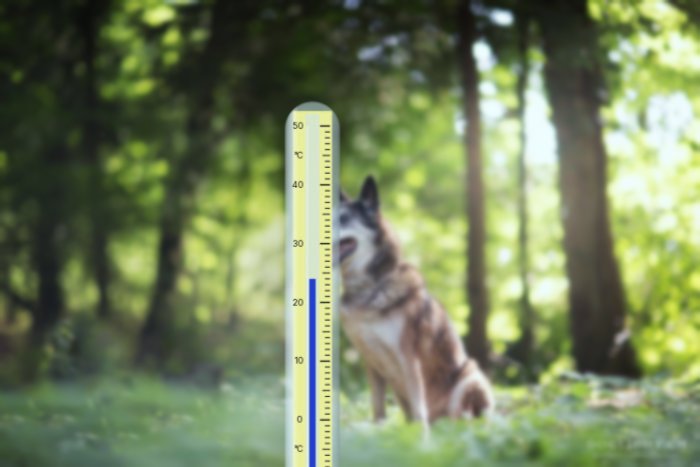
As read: value=24 unit=°C
